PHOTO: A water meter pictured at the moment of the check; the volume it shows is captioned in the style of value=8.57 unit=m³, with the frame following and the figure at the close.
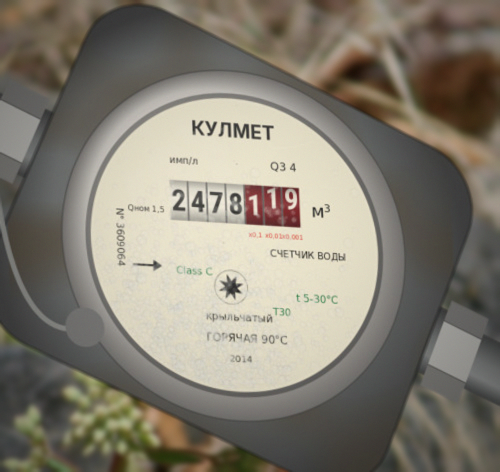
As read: value=2478.119 unit=m³
